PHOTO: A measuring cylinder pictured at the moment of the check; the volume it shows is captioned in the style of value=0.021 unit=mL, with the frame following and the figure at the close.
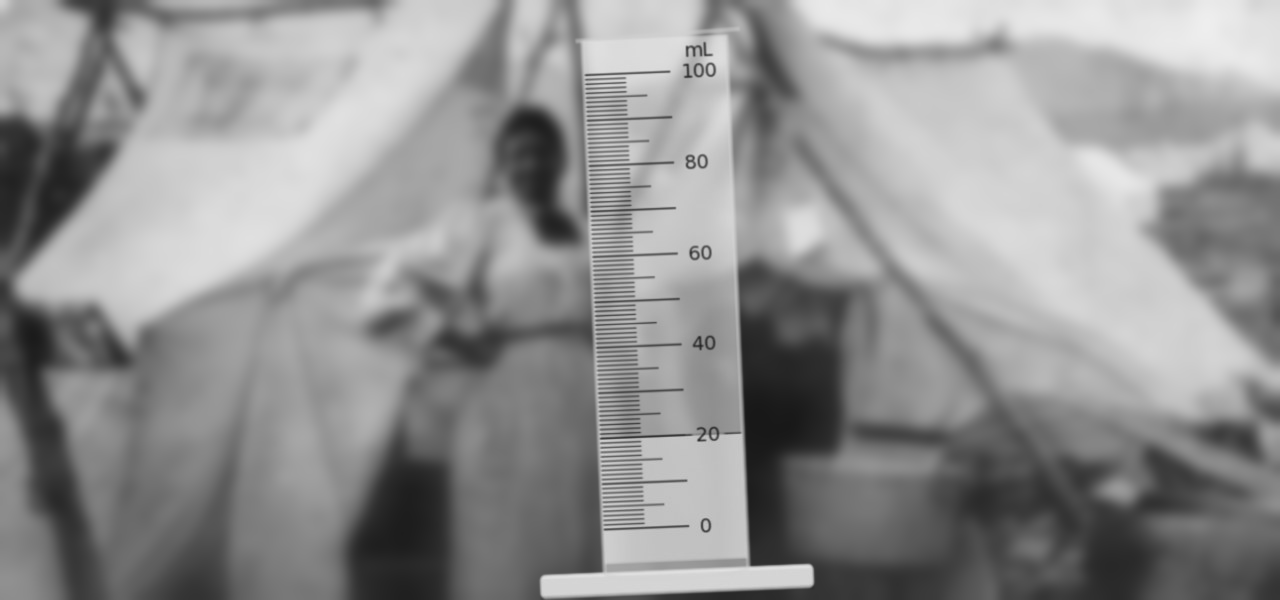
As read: value=20 unit=mL
